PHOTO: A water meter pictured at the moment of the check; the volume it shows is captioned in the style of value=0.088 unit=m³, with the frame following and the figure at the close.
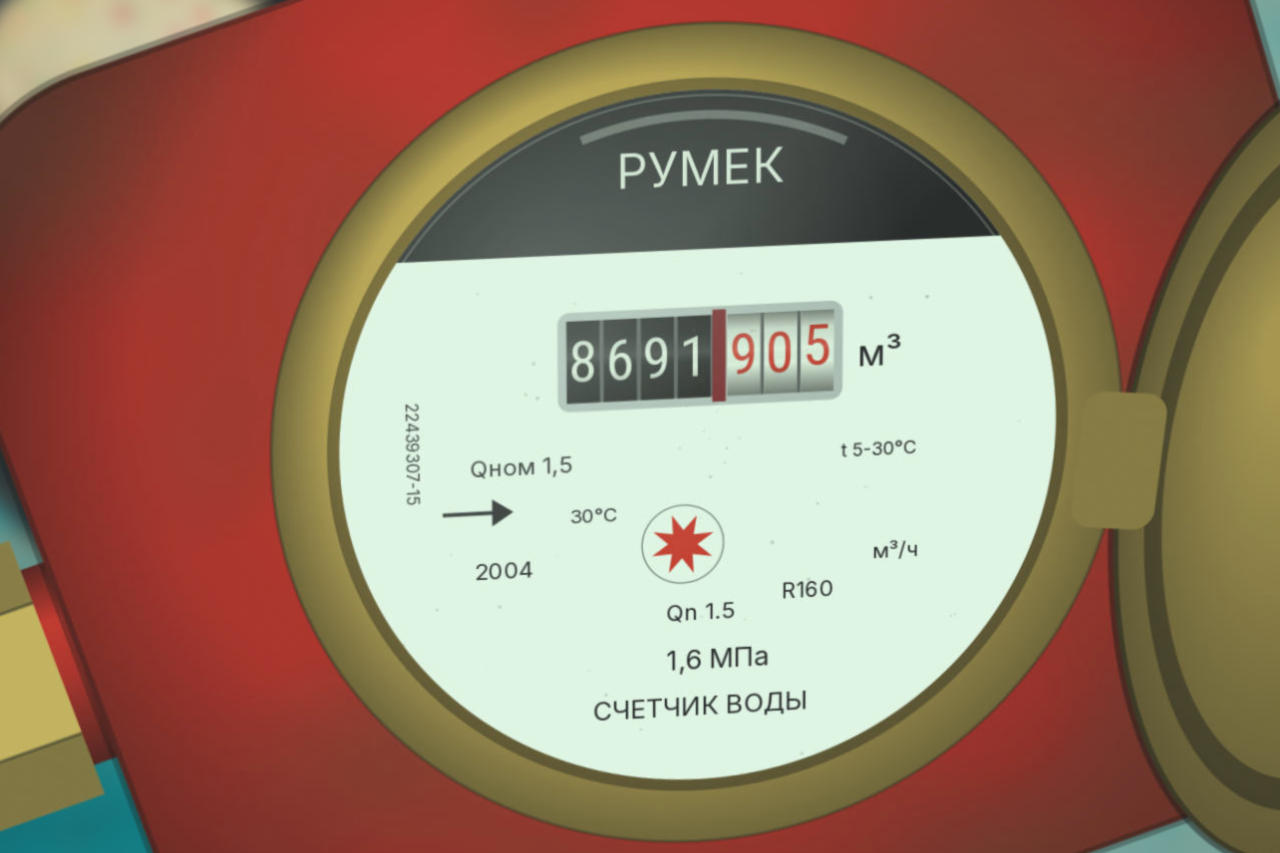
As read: value=8691.905 unit=m³
